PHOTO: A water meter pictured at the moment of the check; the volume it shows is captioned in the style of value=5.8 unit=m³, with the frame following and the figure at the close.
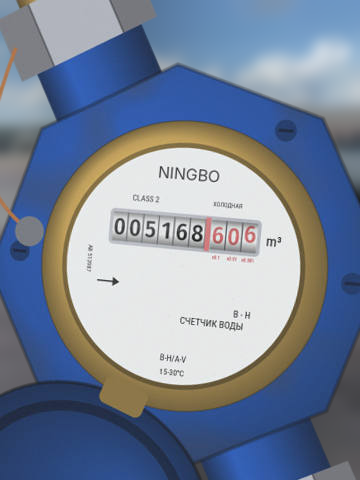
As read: value=5168.606 unit=m³
